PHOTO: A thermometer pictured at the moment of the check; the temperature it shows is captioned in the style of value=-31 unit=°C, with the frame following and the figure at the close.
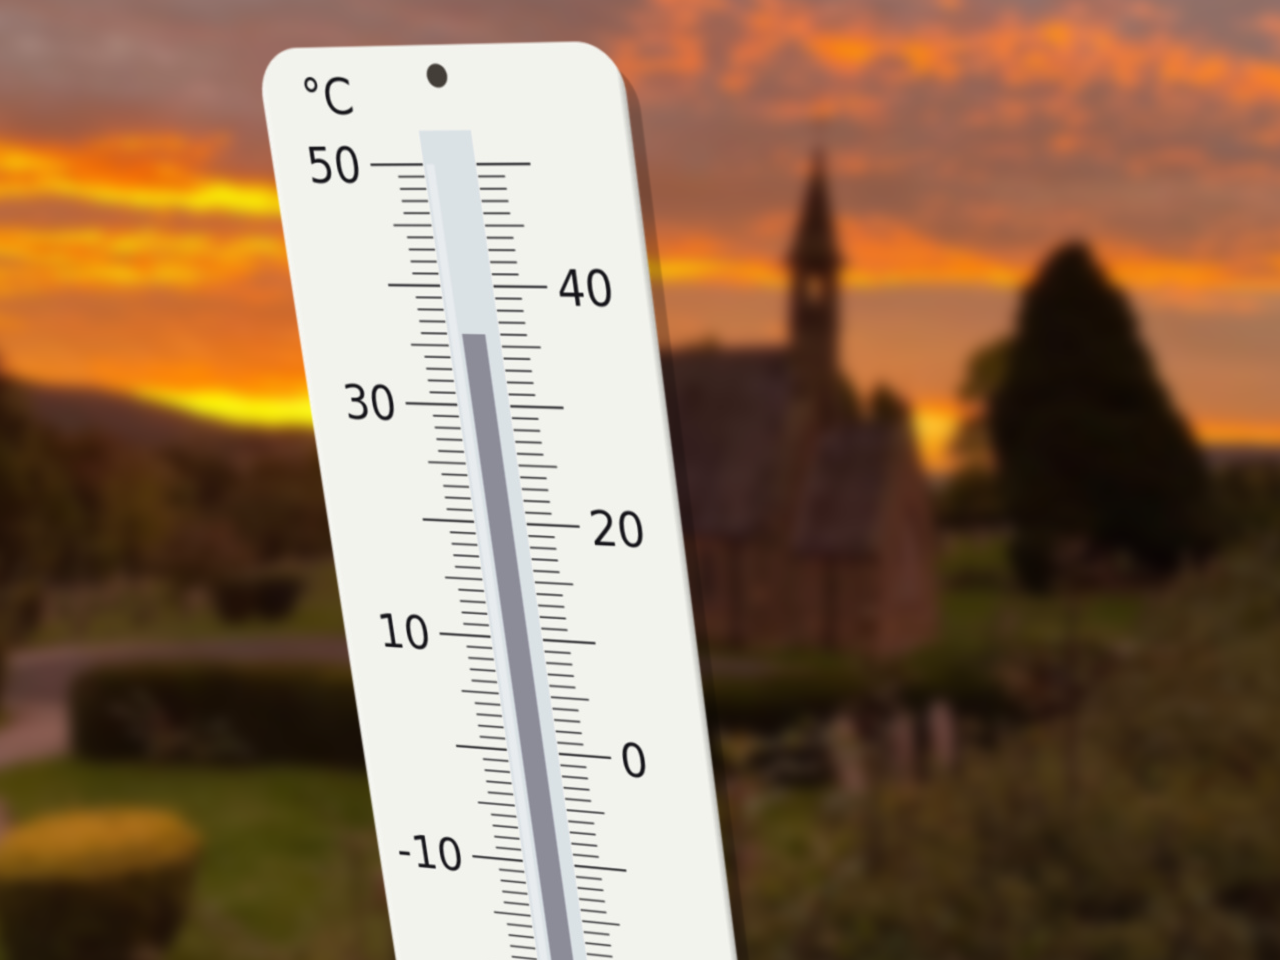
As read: value=36 unit=°C
